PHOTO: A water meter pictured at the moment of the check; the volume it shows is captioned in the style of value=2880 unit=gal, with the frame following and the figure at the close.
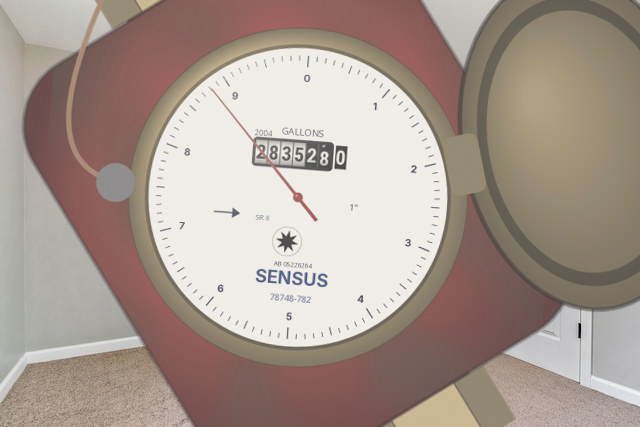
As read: value=2835278.8 unit=gal
